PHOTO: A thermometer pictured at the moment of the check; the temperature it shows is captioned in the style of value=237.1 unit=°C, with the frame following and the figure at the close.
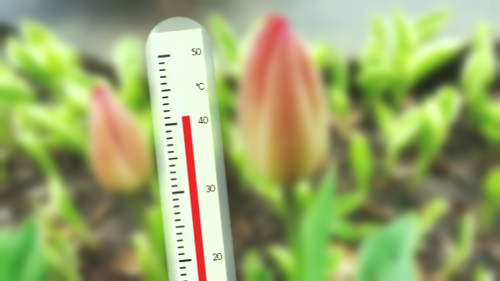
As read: value=41 unit=°C
